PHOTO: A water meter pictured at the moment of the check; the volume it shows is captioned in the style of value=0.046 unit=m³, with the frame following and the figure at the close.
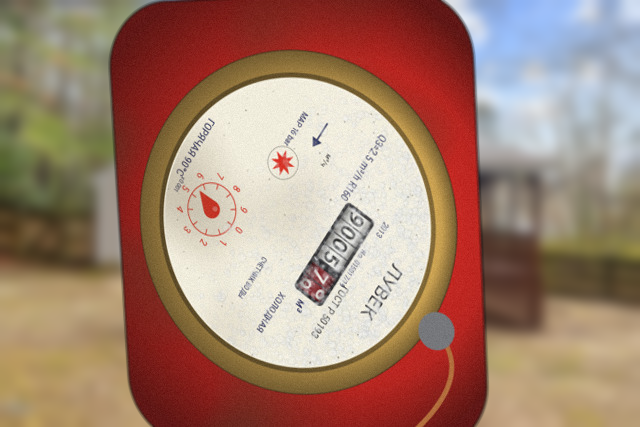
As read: value=9005.785 unit=m³
